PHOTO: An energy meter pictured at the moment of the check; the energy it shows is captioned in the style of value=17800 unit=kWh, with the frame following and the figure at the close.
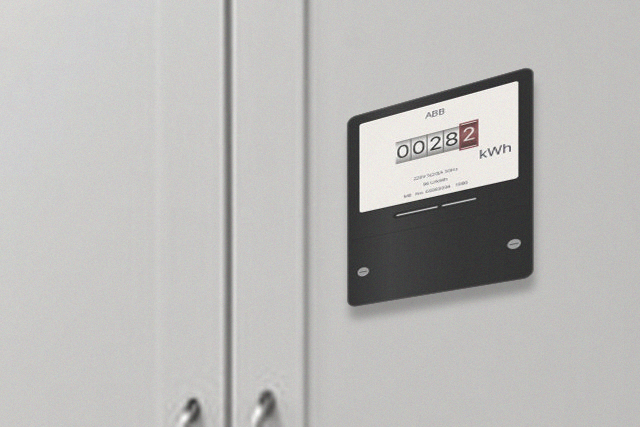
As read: value=28.2 unit=kWh
